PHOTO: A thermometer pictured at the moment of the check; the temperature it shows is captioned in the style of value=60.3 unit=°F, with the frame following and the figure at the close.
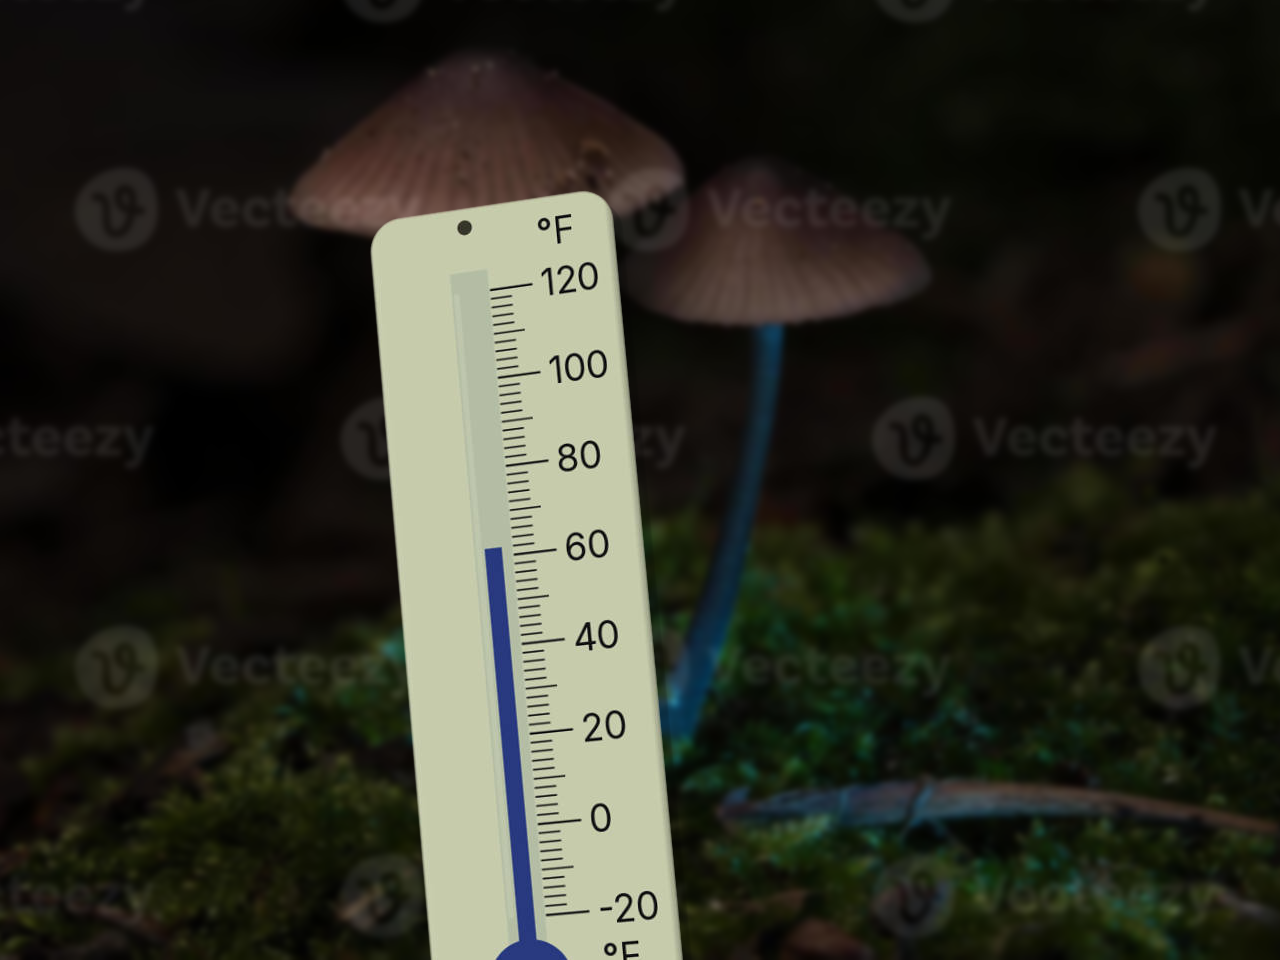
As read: value=62 unit=°F
